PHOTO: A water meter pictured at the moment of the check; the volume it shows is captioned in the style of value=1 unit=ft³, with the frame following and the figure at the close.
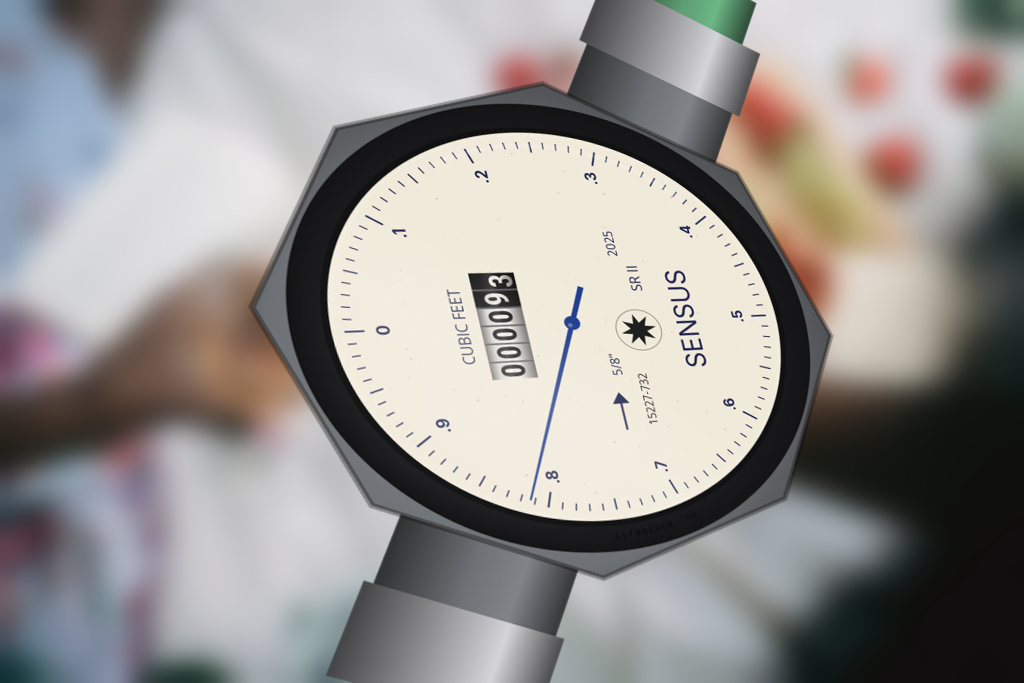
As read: value=92.81 unit=ft³
